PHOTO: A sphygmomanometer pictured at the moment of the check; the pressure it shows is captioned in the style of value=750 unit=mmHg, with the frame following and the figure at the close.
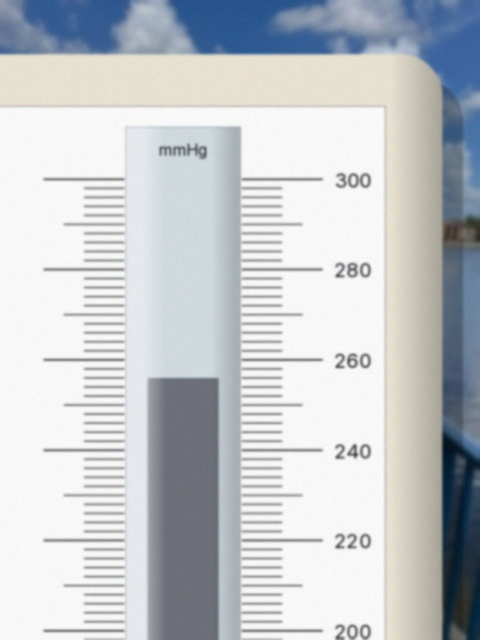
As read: value=256 unit=mmHg
